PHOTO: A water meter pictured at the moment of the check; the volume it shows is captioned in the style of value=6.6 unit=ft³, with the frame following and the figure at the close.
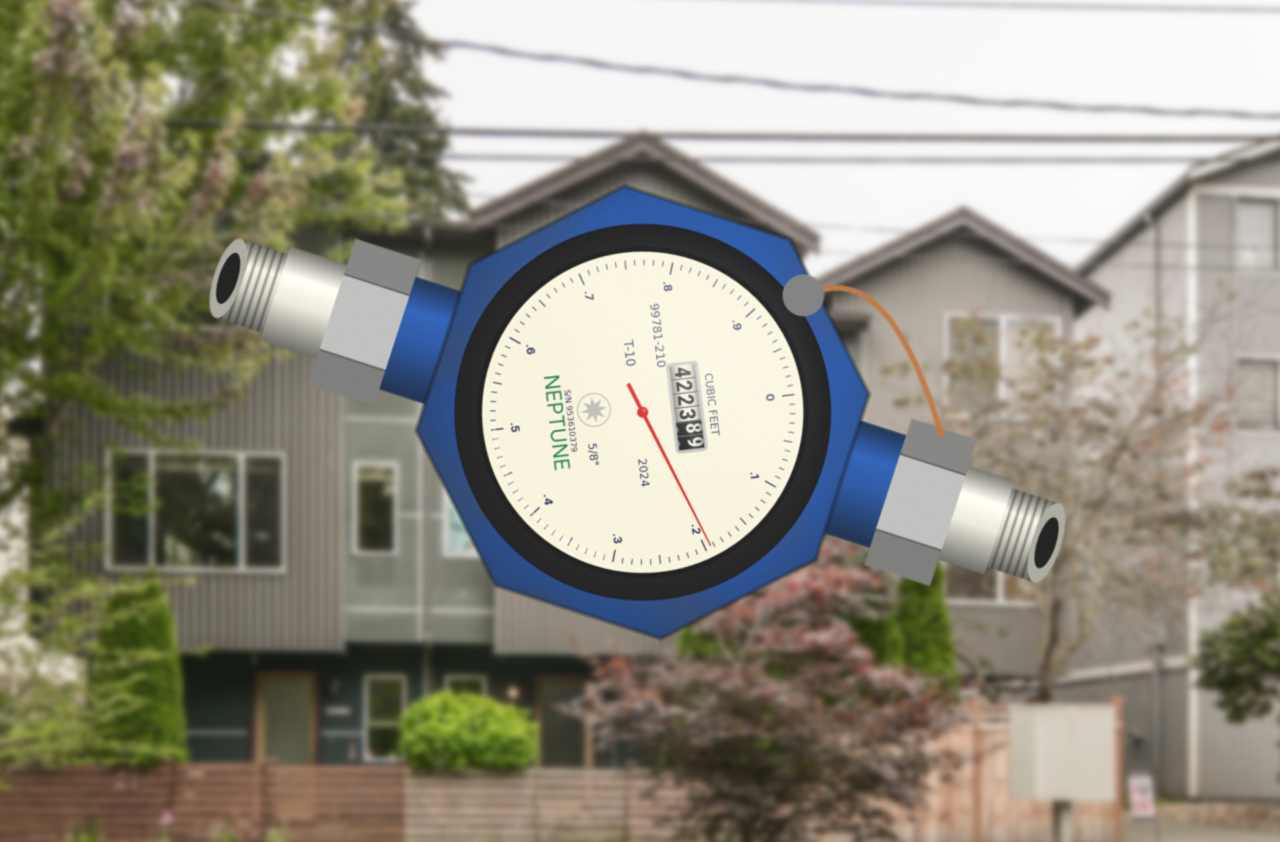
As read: value=422389.19 unit=ft³
